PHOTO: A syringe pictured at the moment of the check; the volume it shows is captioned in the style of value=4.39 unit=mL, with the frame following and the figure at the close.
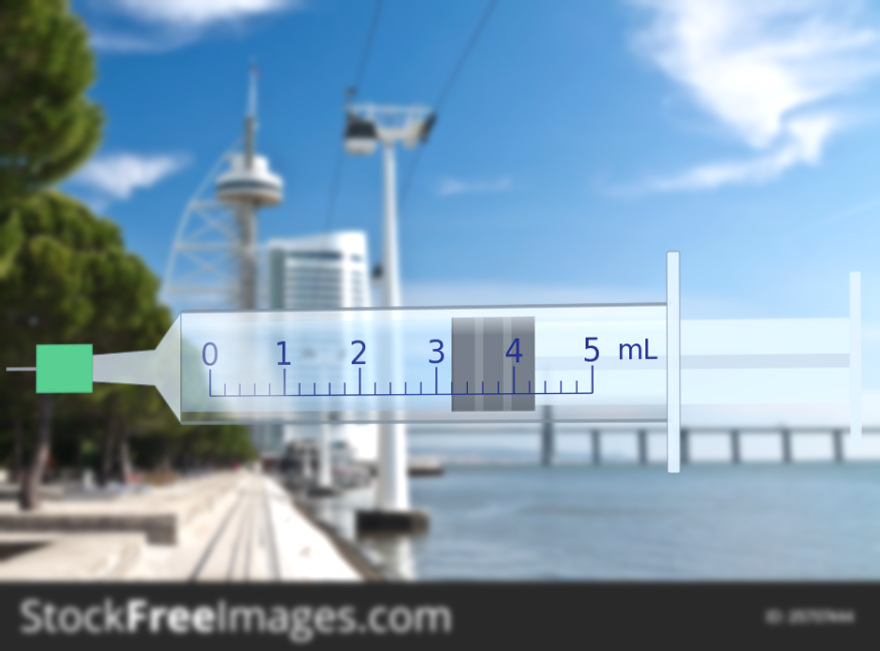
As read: value=3.2 unit=mL
